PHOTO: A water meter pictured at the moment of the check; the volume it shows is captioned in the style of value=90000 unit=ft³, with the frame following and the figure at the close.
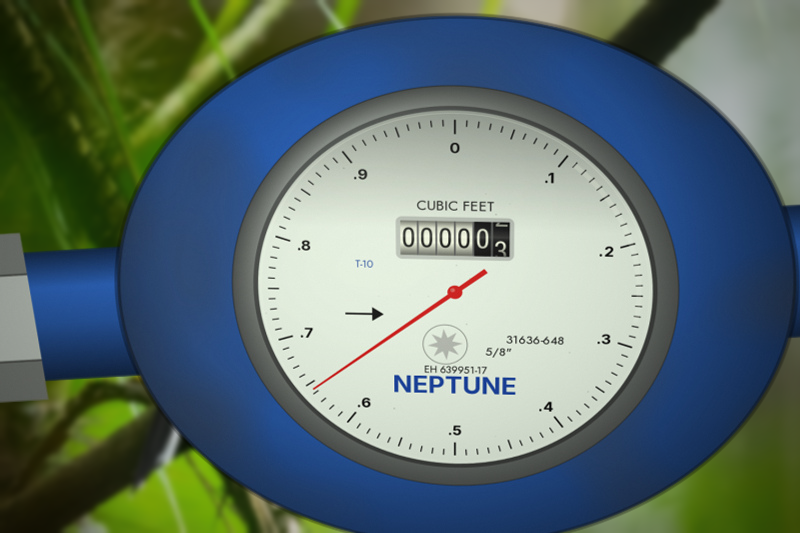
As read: value=2.64 unit=ft³
